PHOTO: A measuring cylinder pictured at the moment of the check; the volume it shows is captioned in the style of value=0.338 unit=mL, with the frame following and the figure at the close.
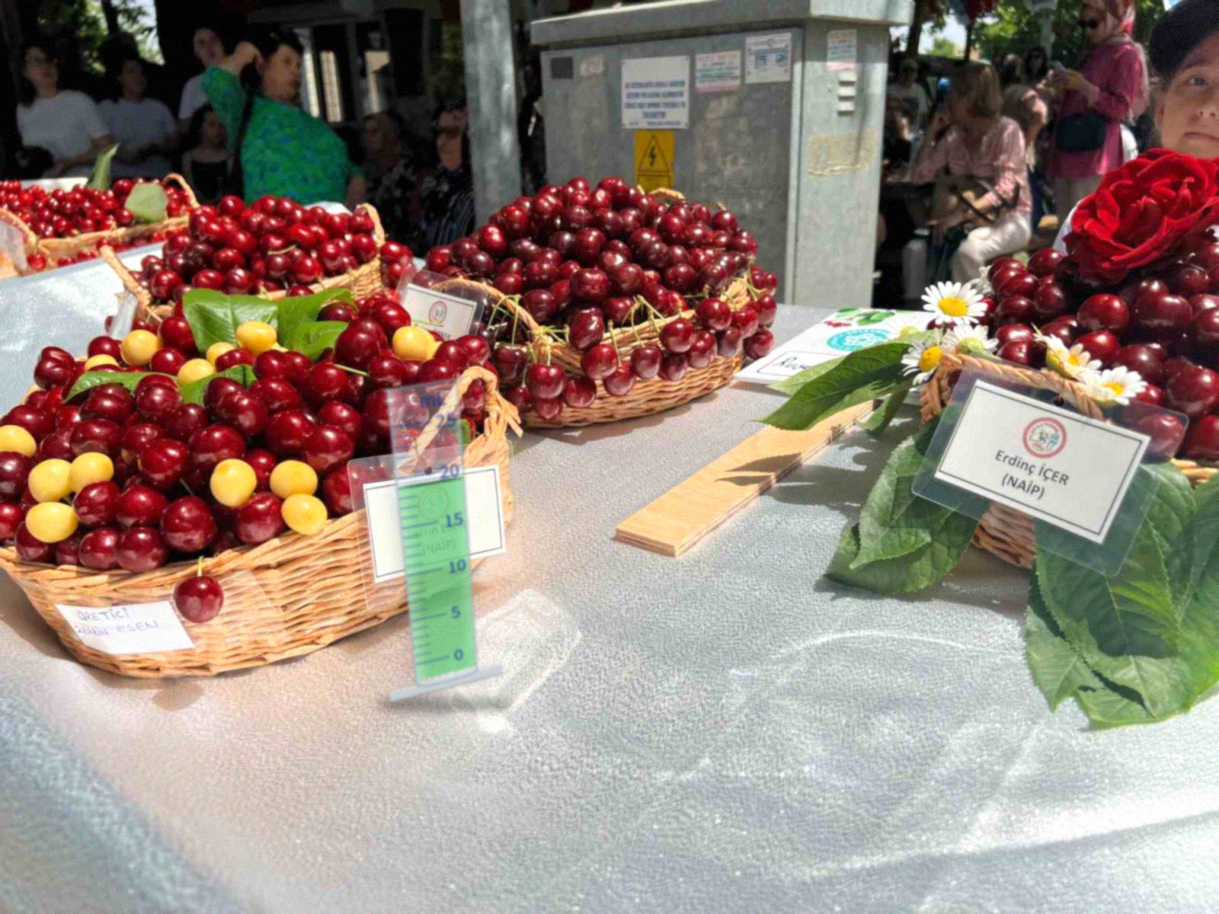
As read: value=19 unit=mL
